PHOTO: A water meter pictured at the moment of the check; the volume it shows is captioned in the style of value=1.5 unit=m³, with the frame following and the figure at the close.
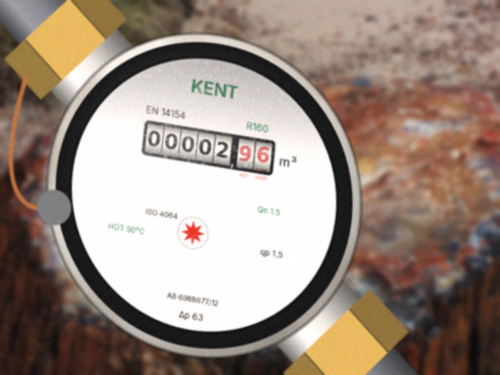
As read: value=2.96 unit=m³
